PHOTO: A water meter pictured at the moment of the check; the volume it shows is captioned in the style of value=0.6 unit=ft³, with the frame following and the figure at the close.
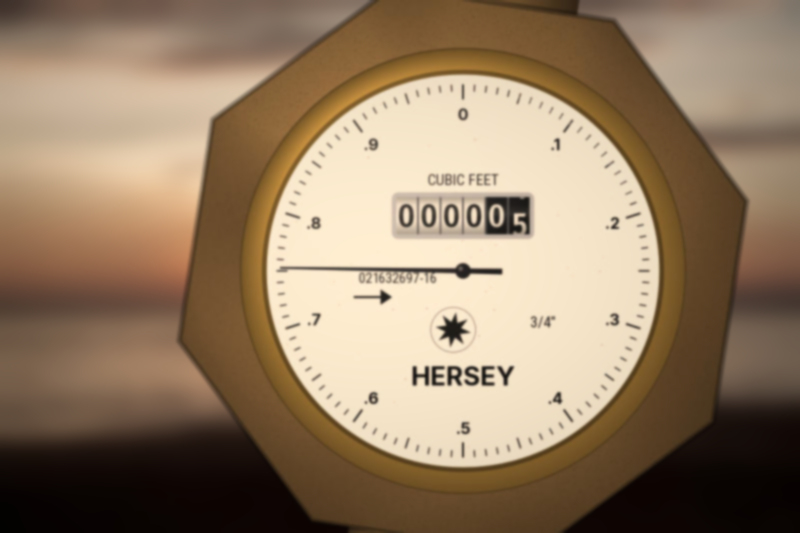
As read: value=4.75 unit=ft³
